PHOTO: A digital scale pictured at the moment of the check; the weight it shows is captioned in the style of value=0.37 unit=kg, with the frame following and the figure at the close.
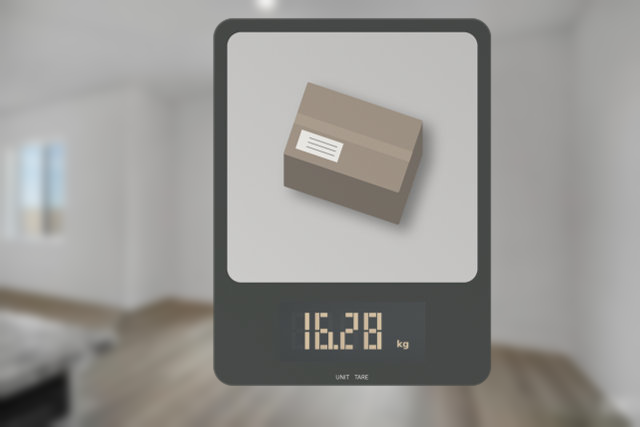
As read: value=16.28 unit=kg
